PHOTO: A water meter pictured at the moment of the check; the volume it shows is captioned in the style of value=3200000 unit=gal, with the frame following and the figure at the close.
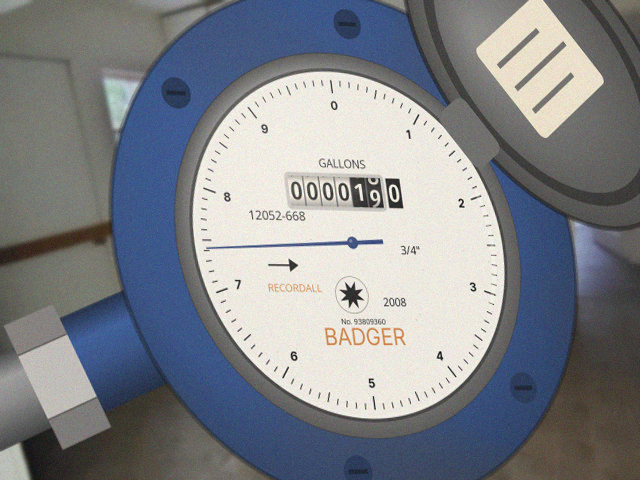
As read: value=187.4 unit=gal
